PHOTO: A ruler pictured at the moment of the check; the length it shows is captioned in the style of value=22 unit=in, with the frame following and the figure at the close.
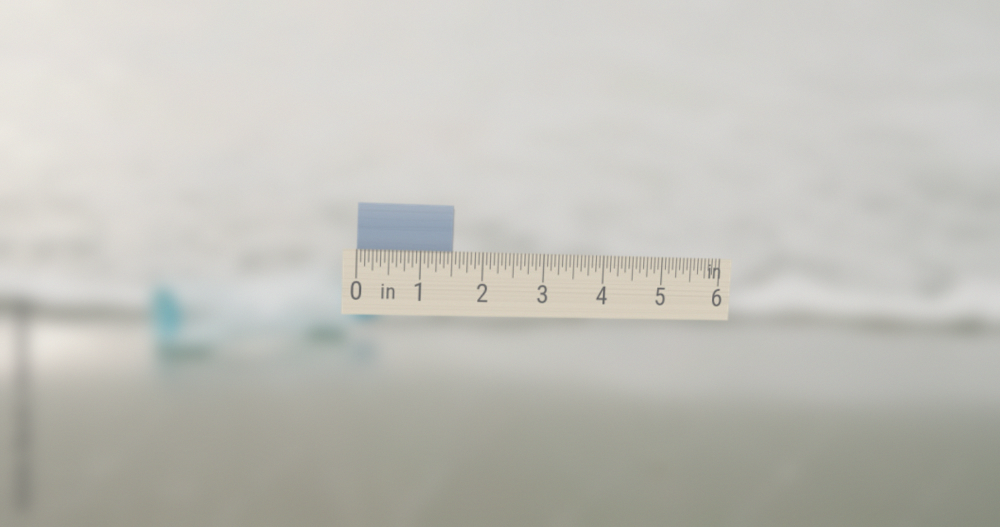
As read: value=1.5 unit=in
